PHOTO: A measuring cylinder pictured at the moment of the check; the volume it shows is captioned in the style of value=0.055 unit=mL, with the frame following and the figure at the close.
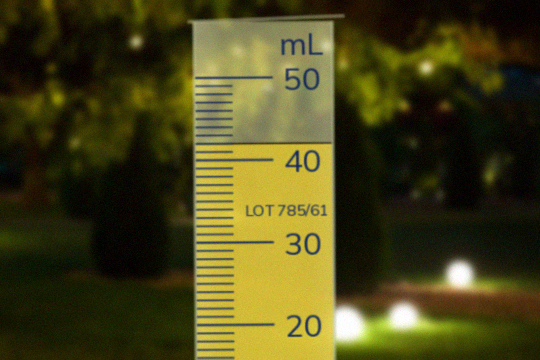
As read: value=42 unit=mL
